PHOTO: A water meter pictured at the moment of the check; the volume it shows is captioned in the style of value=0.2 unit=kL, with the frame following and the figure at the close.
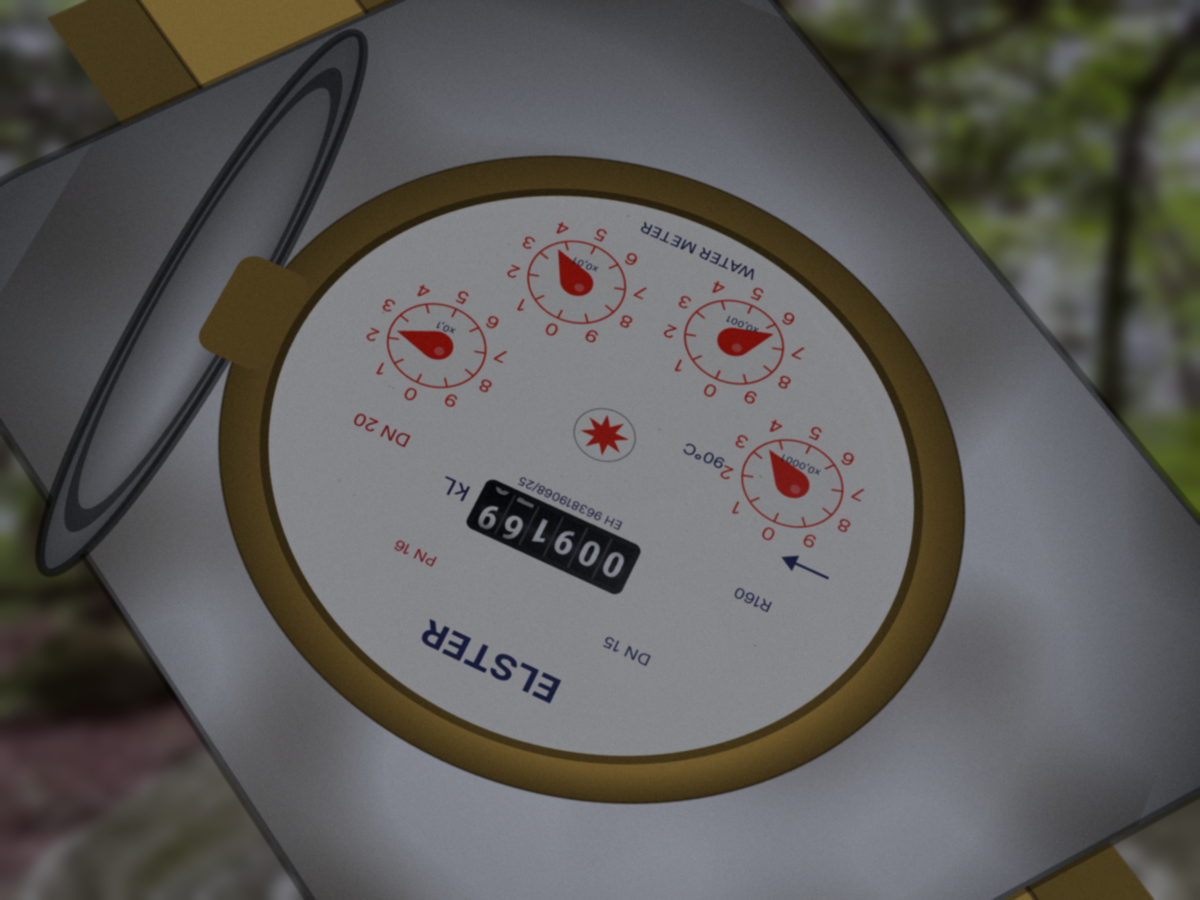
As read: value=9169.2363 unit=kL
